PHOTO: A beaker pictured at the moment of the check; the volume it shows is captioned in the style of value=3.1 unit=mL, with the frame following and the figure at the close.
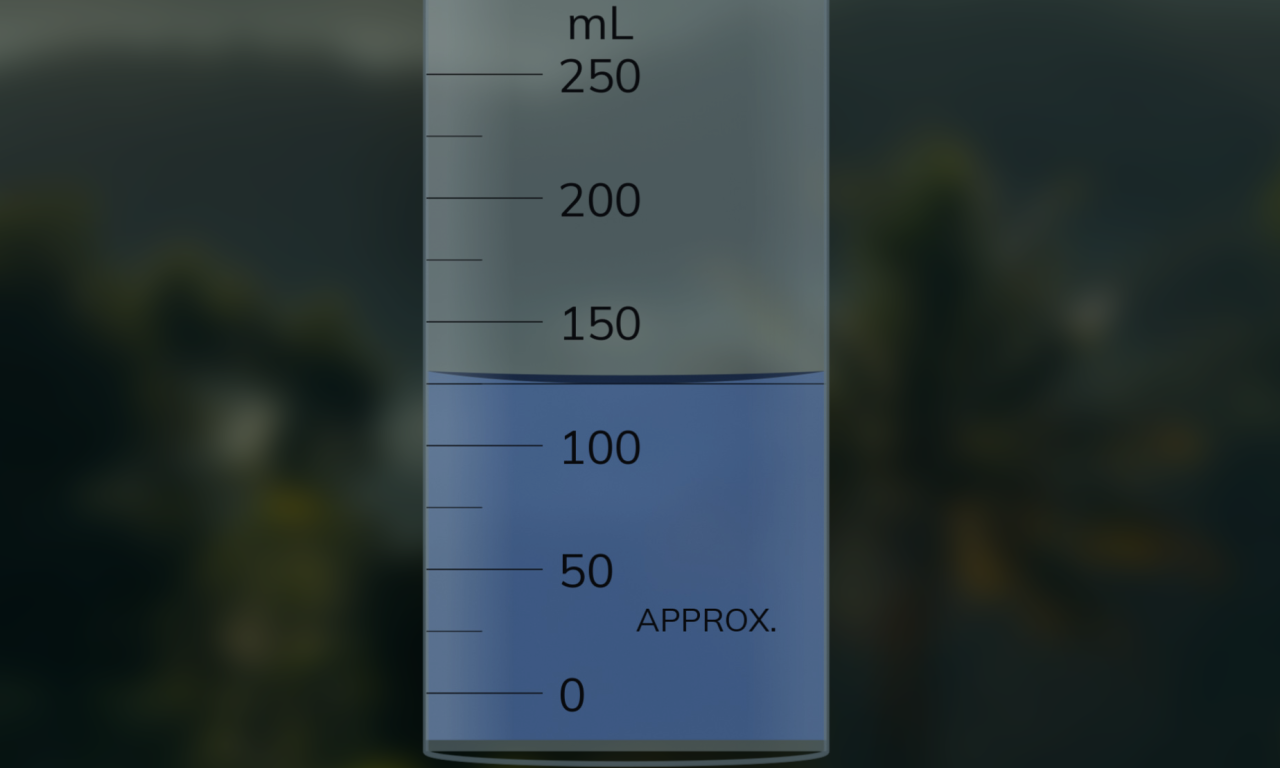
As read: value=125 unit=mL
